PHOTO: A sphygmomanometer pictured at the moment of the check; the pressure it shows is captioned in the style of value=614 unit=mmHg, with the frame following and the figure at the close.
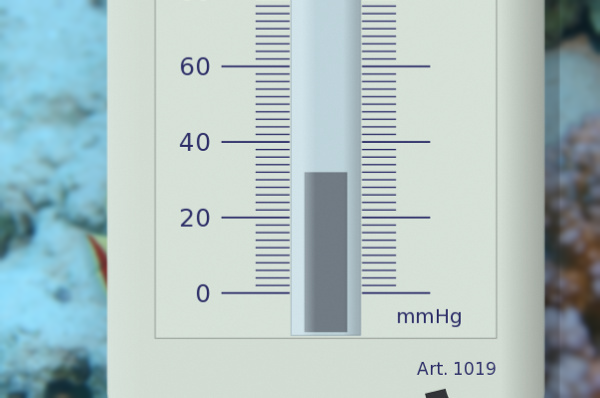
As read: value=32 unit=mmHg
